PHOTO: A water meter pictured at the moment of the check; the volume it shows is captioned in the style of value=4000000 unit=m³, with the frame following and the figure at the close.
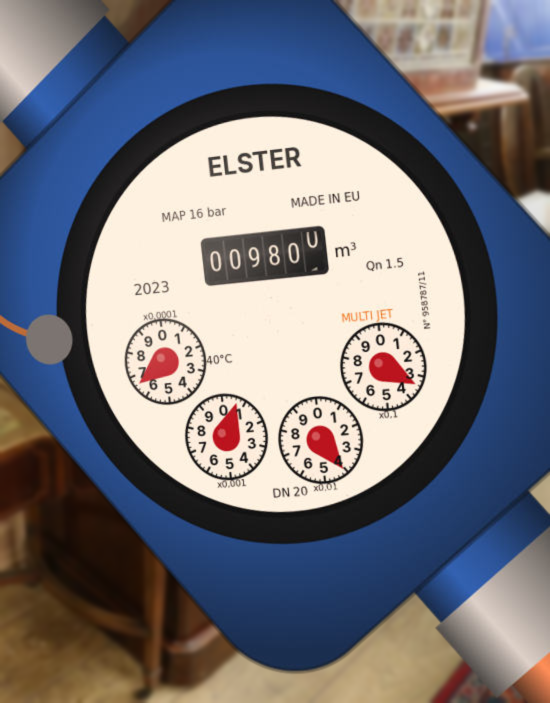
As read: value=9800.3406 unit=m³
